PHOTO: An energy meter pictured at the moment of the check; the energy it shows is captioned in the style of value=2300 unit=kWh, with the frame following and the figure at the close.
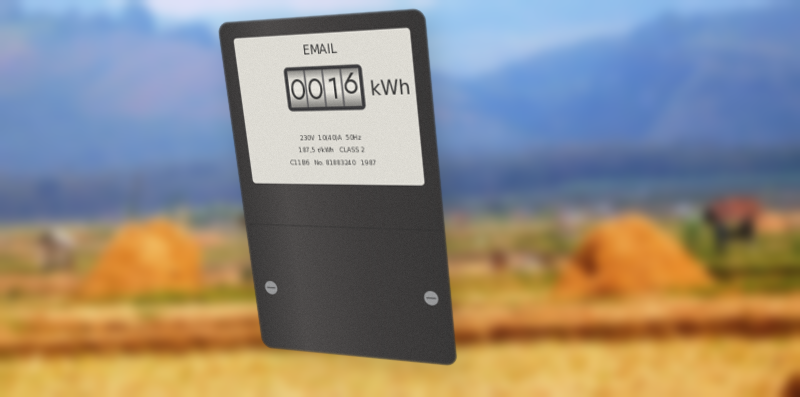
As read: value=16 unit=kWh
